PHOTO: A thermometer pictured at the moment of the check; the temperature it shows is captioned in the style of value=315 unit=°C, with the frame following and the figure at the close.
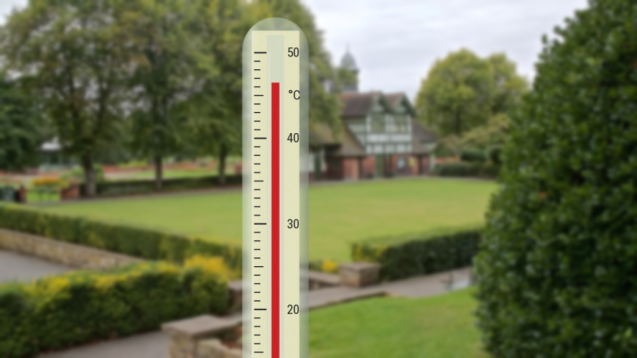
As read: value=46.5 unit=°C
